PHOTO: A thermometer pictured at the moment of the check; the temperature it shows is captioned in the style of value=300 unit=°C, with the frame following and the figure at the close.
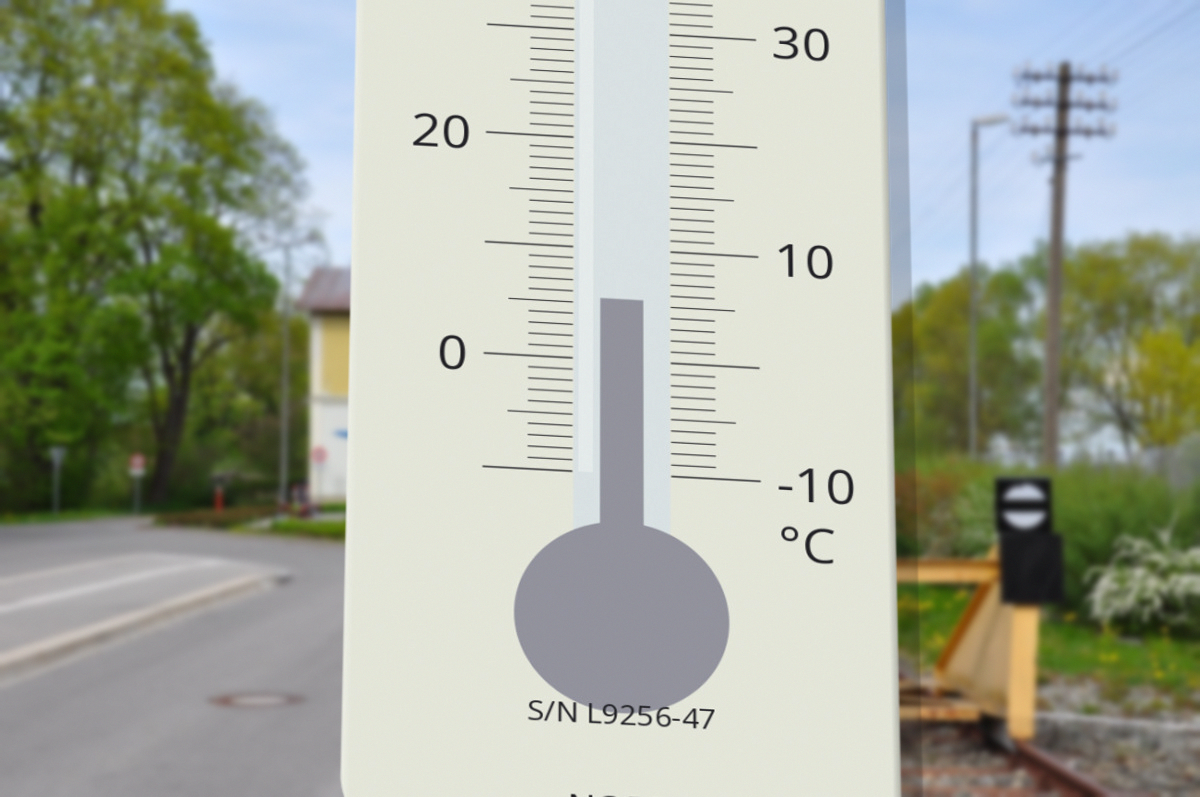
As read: value=5.5 unit=°C
